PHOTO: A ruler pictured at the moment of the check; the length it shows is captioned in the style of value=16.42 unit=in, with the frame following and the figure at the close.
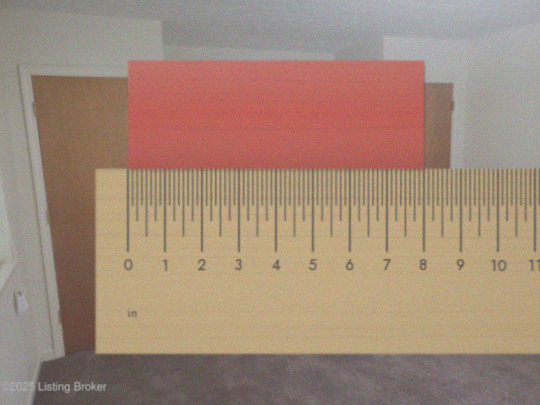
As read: value=8 unit=in
